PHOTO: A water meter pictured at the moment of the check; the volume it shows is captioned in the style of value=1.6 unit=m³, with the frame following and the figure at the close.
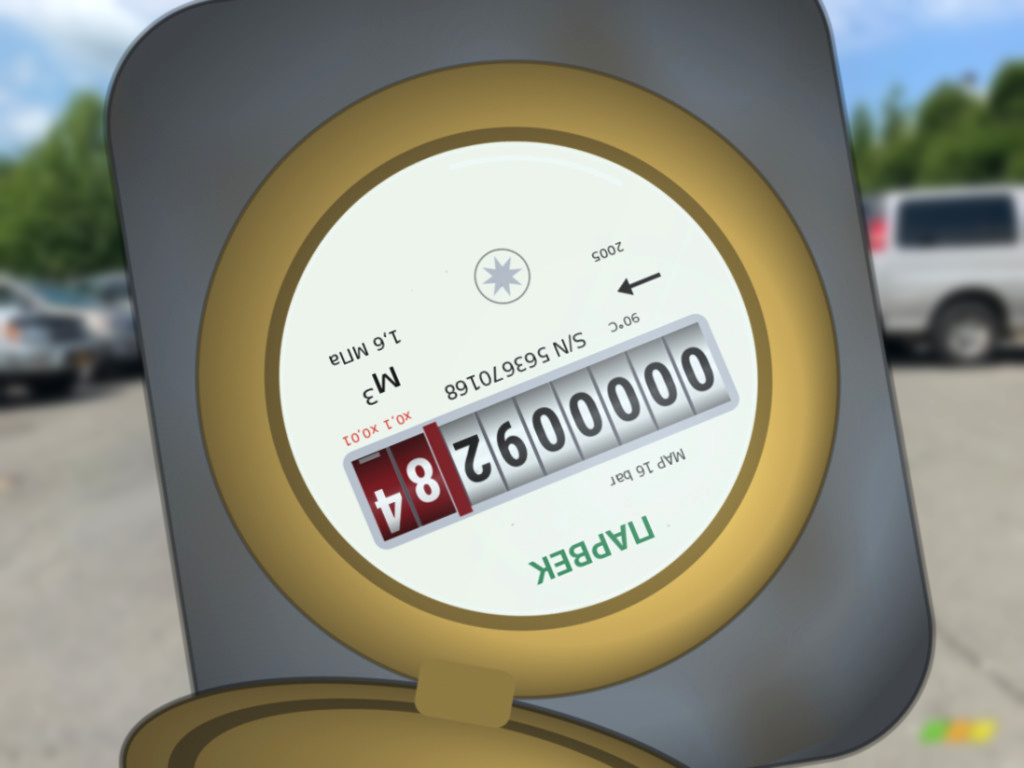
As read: value=92.84 unit=m³
